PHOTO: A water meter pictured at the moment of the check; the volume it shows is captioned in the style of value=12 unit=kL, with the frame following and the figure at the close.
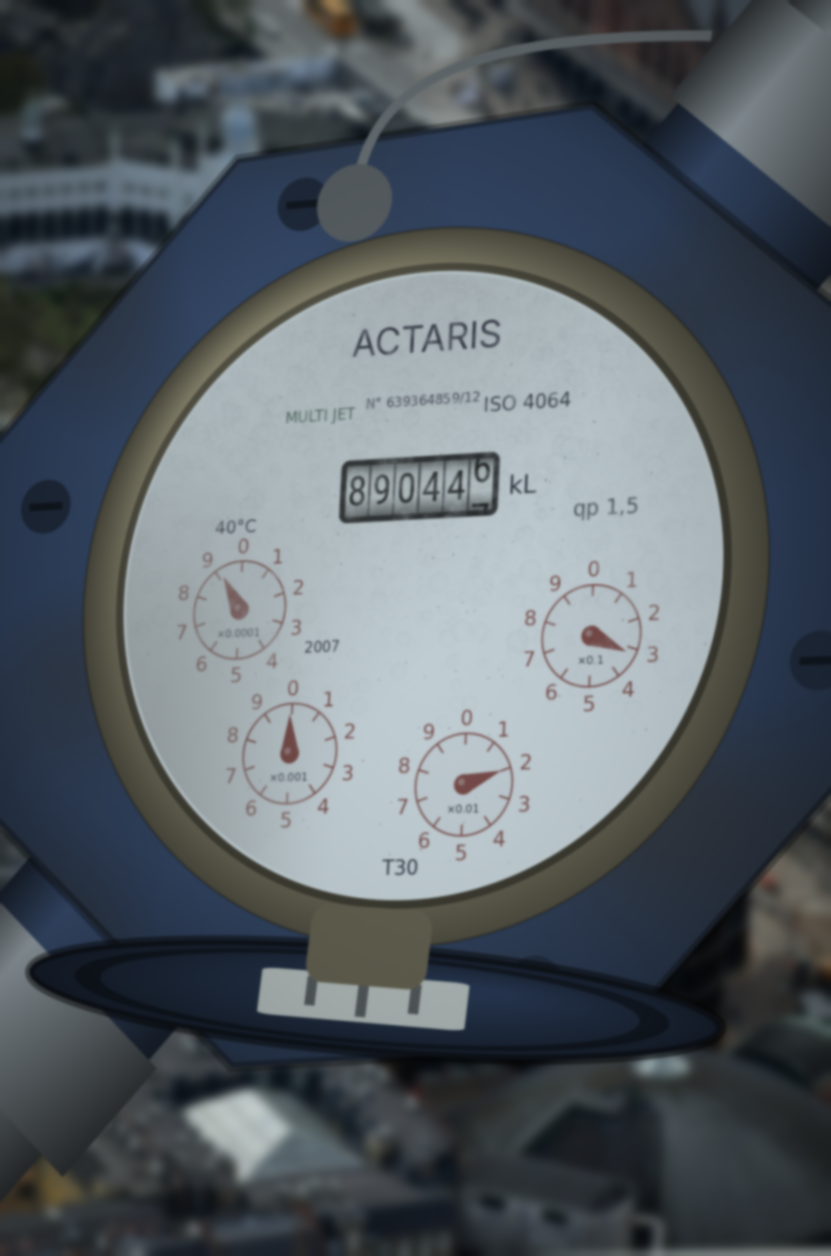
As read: value=890446.3199 unit=kL
